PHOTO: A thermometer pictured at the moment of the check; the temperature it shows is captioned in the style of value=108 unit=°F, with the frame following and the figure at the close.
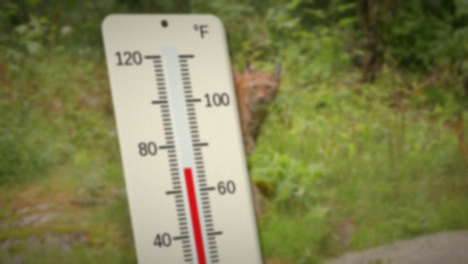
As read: value=70 unit=°F
